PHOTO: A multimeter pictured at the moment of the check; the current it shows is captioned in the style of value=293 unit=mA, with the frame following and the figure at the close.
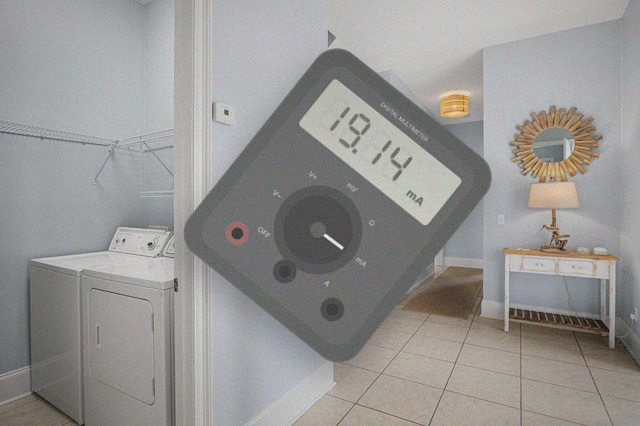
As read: value=19.14 unit=mA
